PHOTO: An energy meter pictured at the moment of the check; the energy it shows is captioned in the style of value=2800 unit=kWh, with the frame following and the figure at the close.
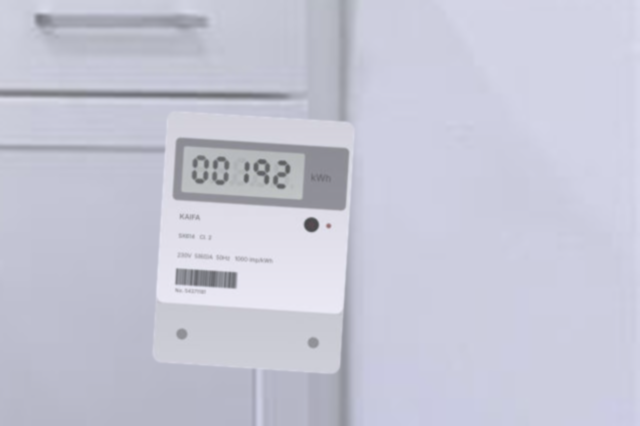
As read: value=192 unit=kWh
